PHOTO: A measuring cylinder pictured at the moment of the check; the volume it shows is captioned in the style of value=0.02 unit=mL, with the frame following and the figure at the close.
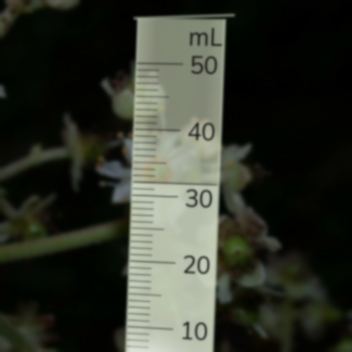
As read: value=32 unit=mL
